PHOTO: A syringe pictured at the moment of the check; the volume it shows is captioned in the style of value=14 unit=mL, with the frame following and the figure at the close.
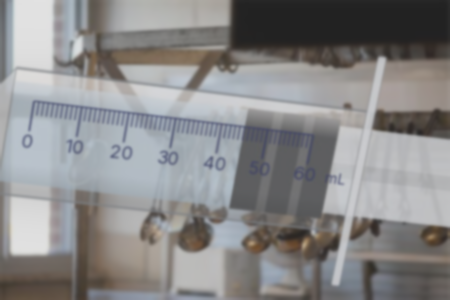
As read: value=45 unit=mL
